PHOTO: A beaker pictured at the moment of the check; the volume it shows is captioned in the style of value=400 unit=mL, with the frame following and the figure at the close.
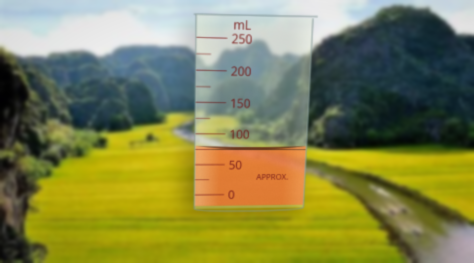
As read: value=75 unit=mL
